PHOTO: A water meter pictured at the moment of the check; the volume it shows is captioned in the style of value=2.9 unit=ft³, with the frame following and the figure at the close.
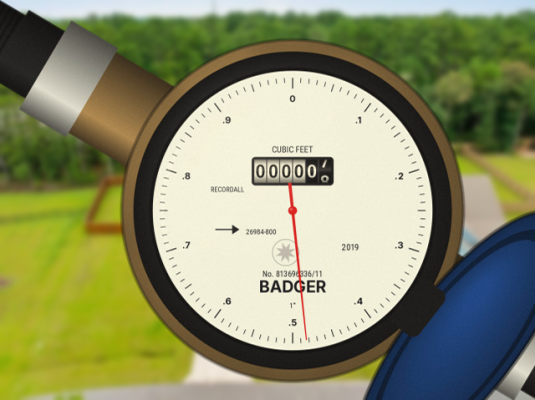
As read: value=7.48 unit=ft³
